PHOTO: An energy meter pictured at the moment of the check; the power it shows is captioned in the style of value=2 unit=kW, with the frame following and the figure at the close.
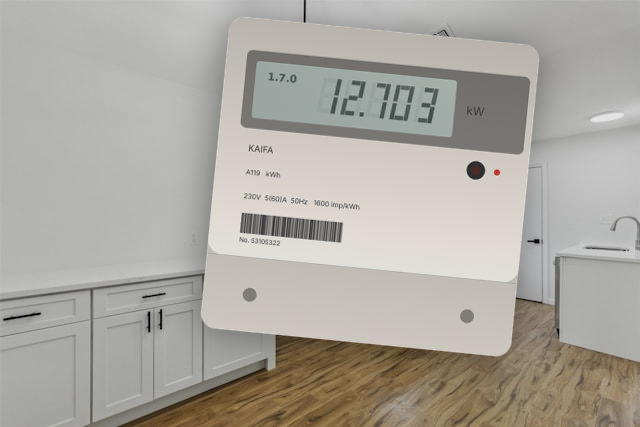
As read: value=12.703 unit=kW
